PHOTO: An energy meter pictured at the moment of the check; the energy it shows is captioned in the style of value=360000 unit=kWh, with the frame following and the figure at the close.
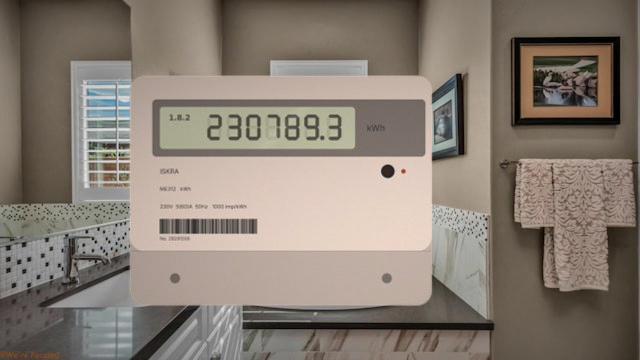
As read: value=230789.3 unit=kWh
